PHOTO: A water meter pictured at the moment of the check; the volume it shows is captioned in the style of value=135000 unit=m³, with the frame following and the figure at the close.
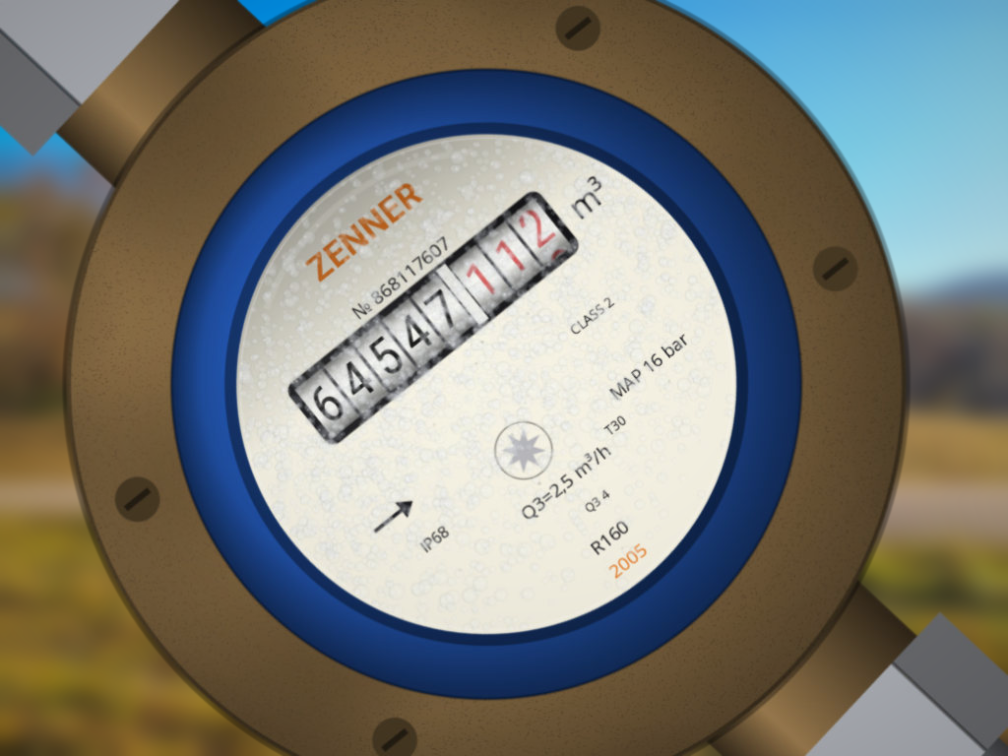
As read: value=64547.112 unit=m³
